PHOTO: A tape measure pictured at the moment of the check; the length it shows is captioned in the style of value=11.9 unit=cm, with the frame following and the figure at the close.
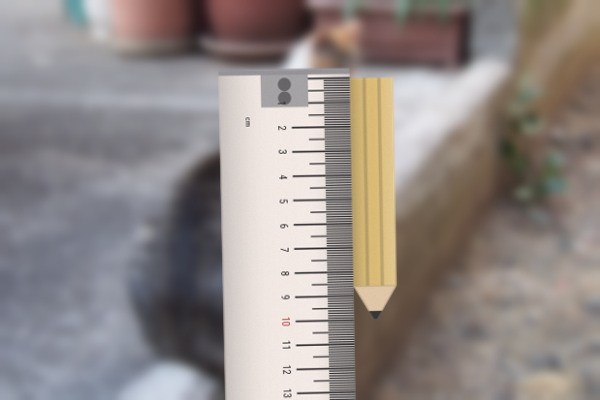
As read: value=10 unit=cm
